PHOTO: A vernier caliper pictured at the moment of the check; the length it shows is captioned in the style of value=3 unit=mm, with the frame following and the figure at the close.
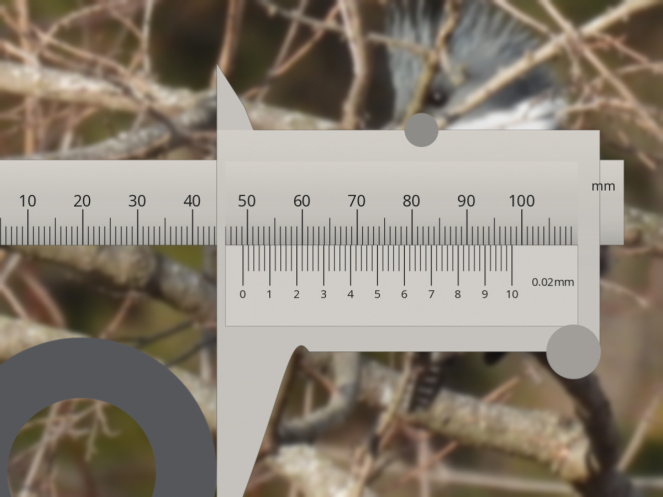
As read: value=49.2 unit=mm
